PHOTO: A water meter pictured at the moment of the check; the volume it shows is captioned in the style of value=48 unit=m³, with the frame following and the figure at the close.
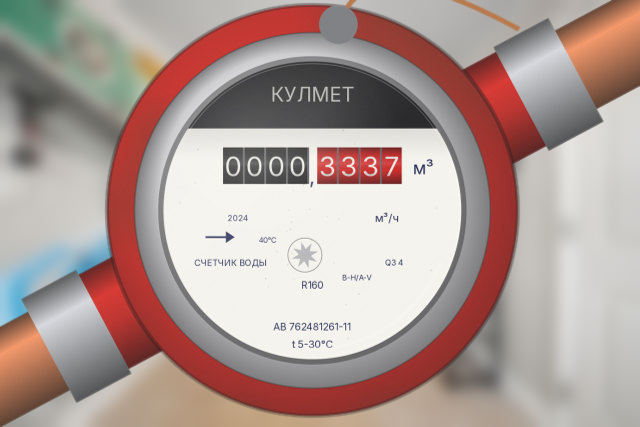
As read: value=0.3337 unit=m³
